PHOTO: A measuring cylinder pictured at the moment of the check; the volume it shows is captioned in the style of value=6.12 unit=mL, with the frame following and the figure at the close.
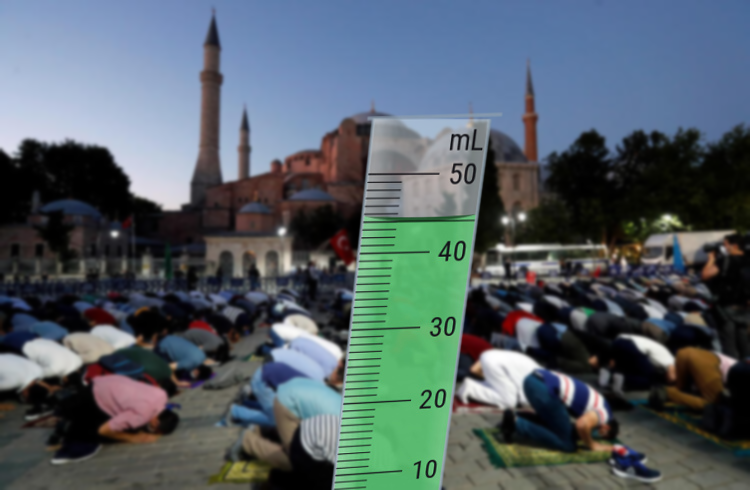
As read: value=44 unit=mL
